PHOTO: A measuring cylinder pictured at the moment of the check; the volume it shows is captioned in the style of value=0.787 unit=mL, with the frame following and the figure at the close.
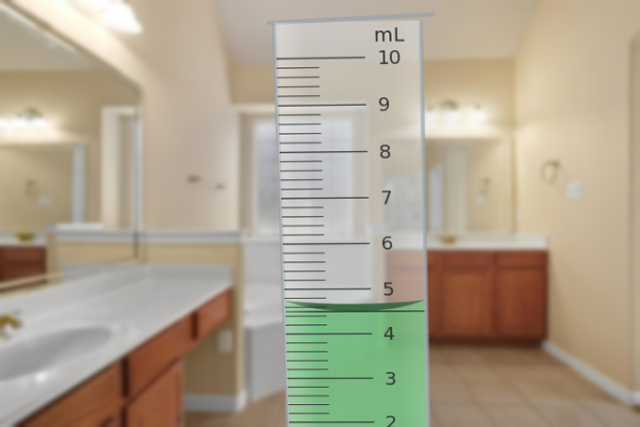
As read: value=4.5 unit=mL
